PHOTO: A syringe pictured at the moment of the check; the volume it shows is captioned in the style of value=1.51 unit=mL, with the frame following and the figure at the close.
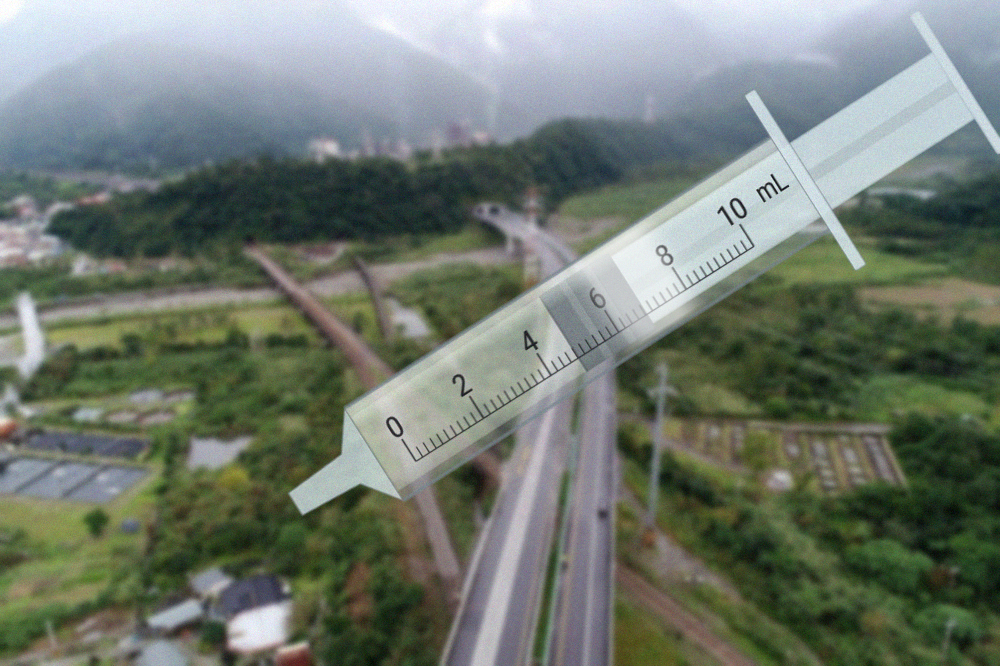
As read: value=4.8 unit=mL
